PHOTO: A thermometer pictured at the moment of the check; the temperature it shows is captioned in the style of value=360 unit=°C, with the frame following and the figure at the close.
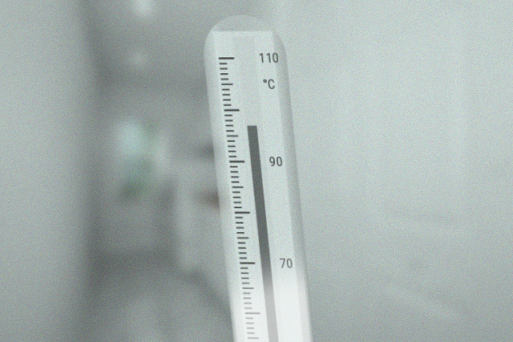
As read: value=97 unit=°C
